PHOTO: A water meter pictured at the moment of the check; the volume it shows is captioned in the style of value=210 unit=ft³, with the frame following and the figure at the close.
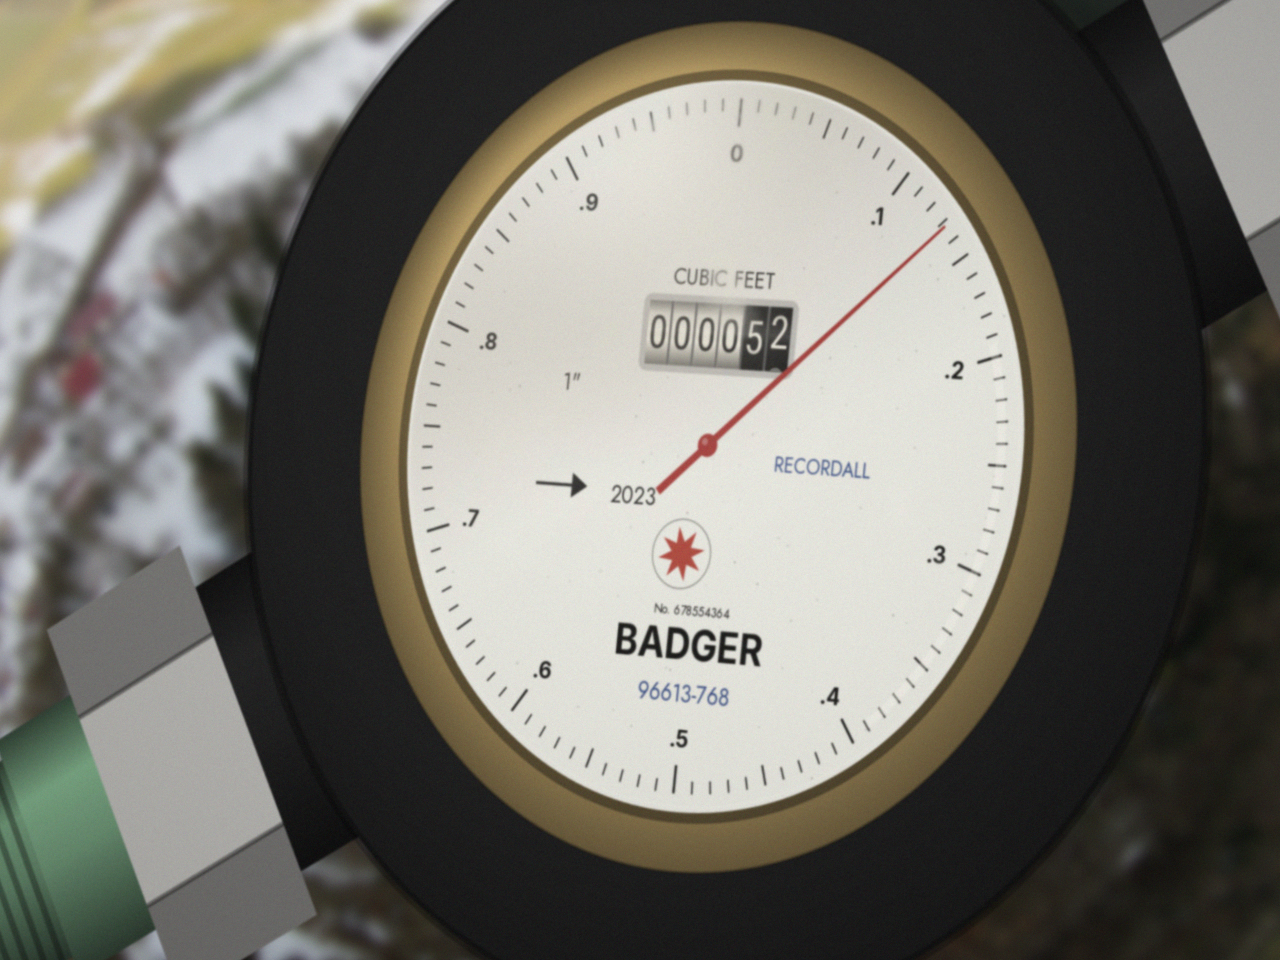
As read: value=52.13 unit=ft³
